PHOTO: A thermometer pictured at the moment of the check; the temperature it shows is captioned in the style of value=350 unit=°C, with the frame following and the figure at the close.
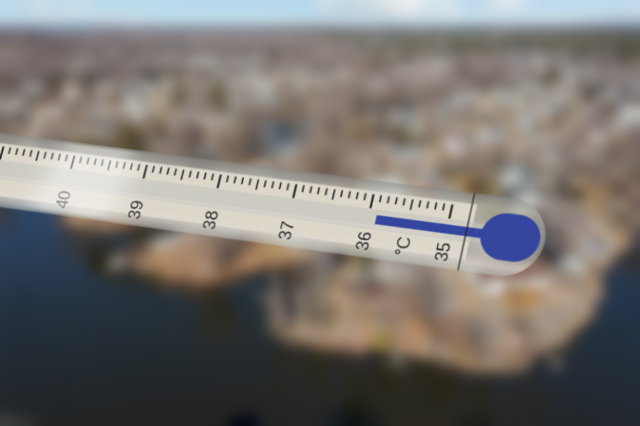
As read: value=35.9 unit=°C
